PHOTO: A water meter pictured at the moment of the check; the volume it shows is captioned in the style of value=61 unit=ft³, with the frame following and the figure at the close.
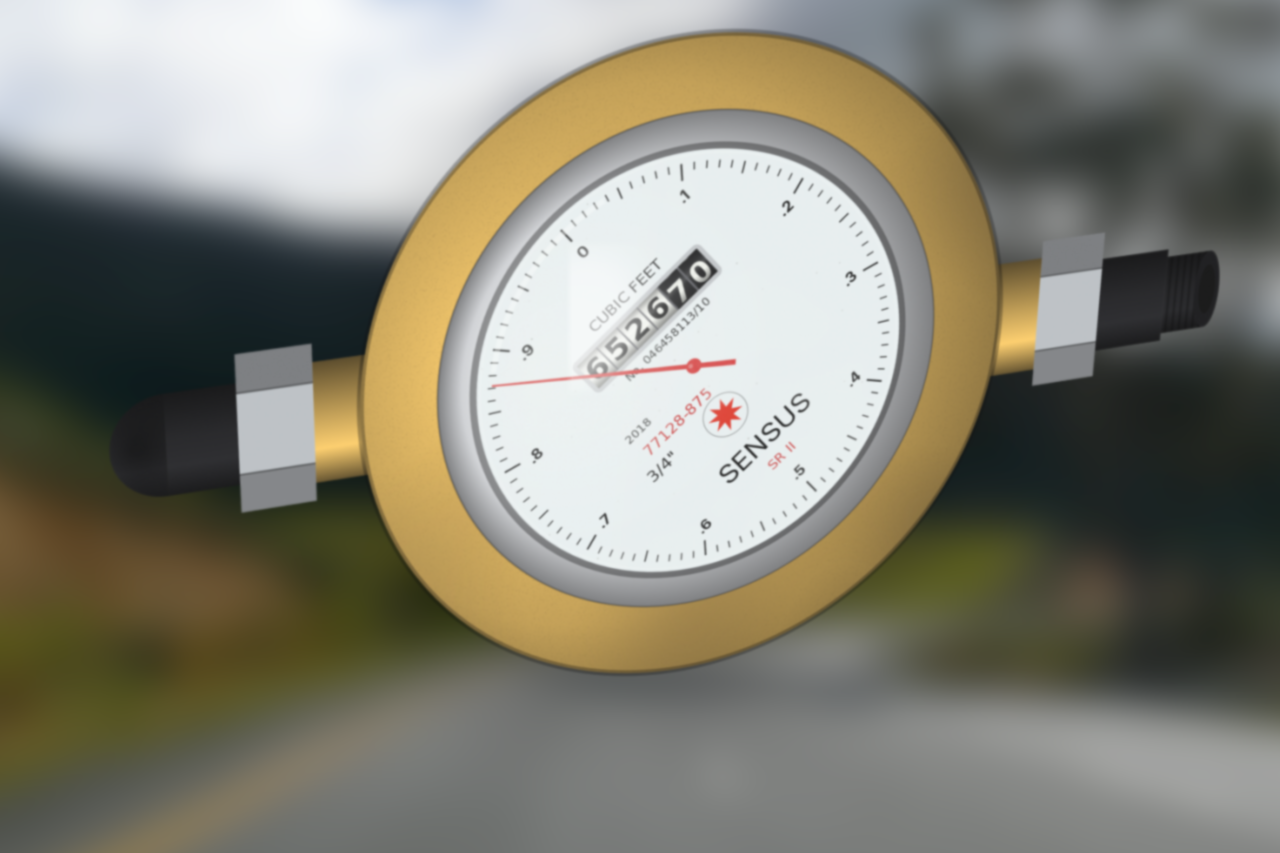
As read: value=652669.87 unit=ft³
